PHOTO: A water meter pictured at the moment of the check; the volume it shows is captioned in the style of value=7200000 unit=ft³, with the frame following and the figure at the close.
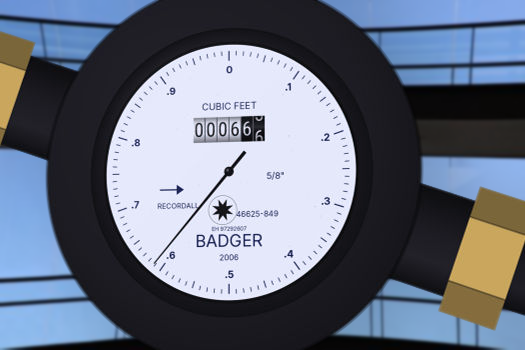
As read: value=665.61 unit=ft³
